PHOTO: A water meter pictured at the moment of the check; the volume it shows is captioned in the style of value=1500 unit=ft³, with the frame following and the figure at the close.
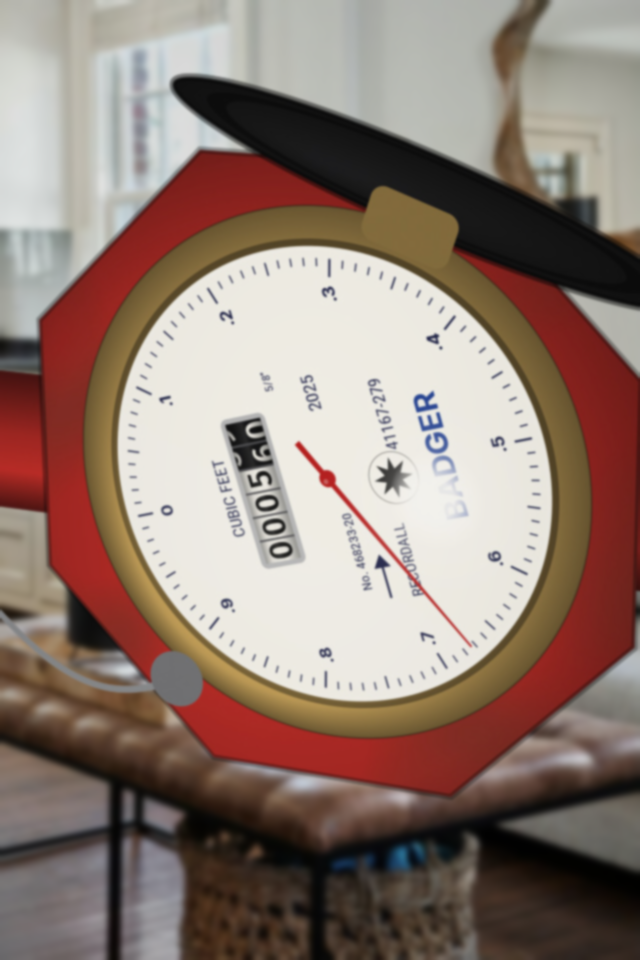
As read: value=559.67 unit=ft³
